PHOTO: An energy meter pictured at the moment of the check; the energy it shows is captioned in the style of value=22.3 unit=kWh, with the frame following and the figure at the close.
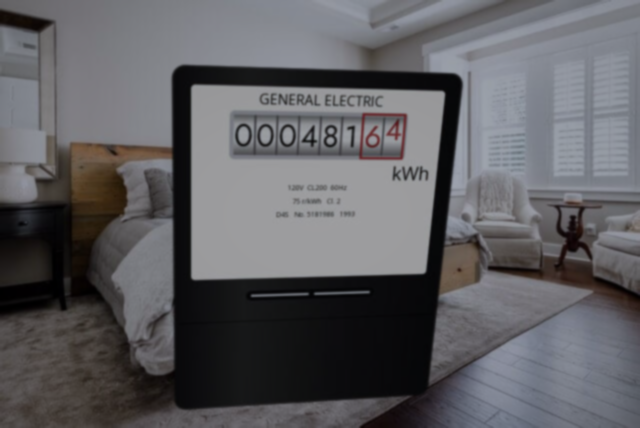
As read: value=481.64 unit=kWh
